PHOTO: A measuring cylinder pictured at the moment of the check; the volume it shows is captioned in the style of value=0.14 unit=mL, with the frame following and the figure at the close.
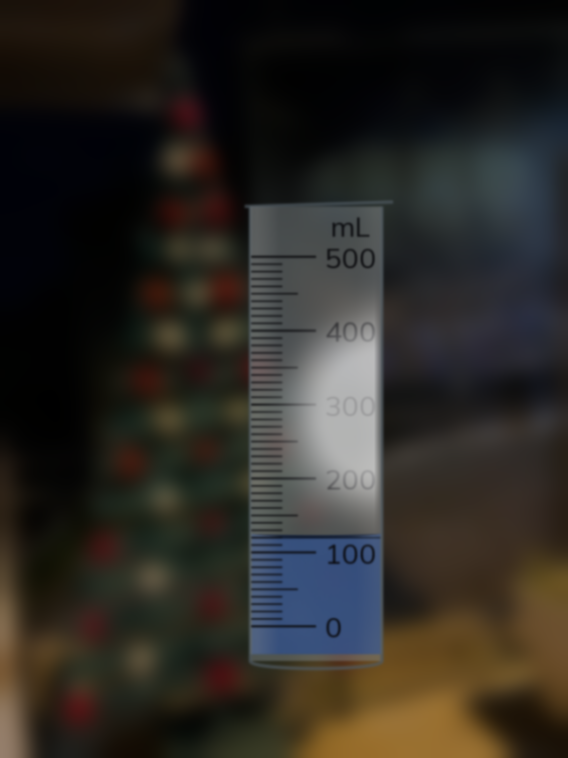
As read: value=120 unit=mL
